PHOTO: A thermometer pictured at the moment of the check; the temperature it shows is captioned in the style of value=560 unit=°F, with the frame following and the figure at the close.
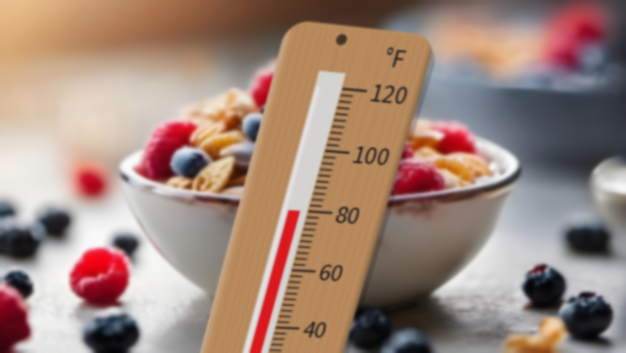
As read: value=80 unit=°F
